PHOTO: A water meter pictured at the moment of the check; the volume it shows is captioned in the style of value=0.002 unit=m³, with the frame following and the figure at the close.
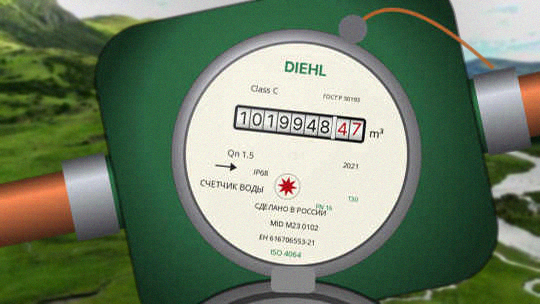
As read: value=1019948.47 unit=m³
